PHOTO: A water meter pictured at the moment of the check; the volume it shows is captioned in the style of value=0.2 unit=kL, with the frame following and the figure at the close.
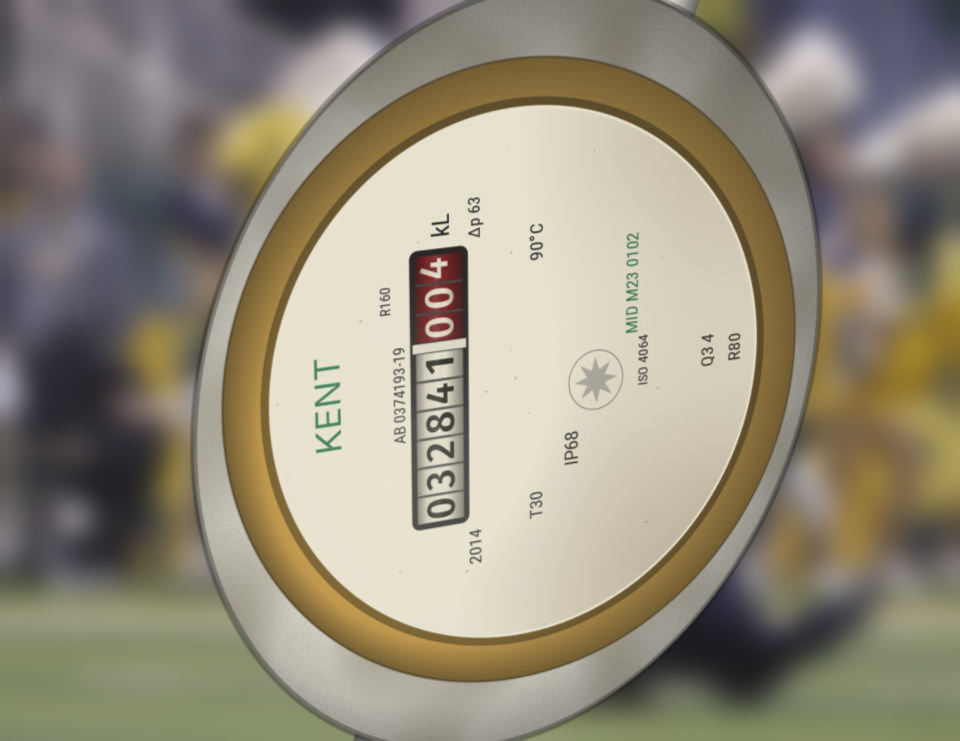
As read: value=32841.004 unit=kL
